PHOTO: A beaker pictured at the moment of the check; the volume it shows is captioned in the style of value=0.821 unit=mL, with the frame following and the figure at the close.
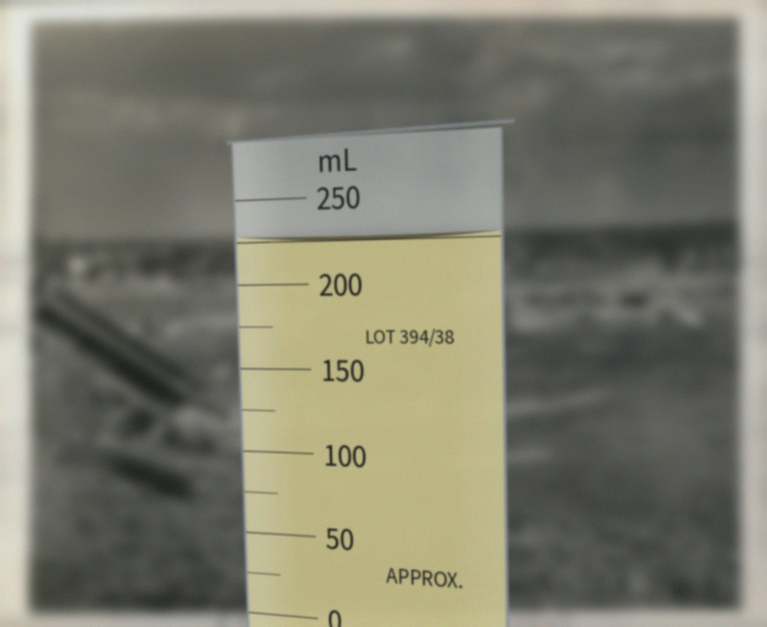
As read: value=225 unit=mL
